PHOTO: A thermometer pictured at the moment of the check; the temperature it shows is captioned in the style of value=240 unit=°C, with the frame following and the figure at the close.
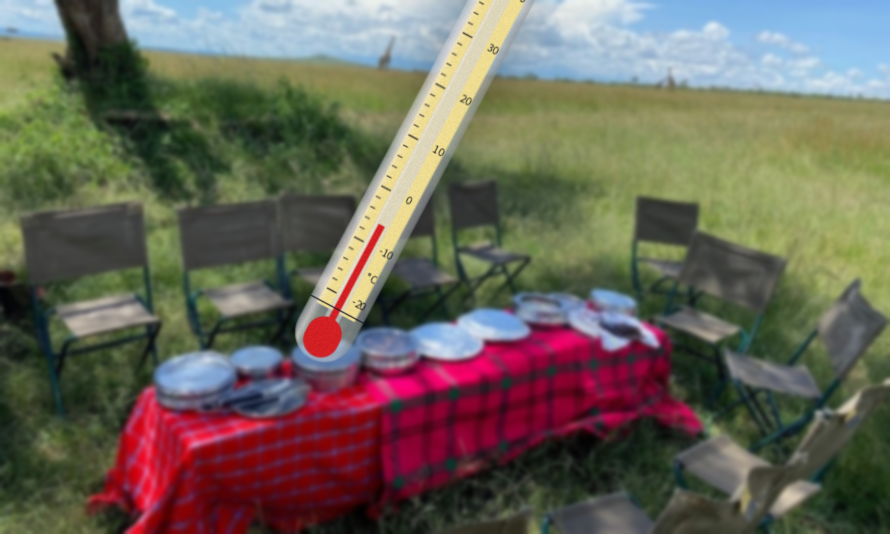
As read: value=-6 unit=°C
